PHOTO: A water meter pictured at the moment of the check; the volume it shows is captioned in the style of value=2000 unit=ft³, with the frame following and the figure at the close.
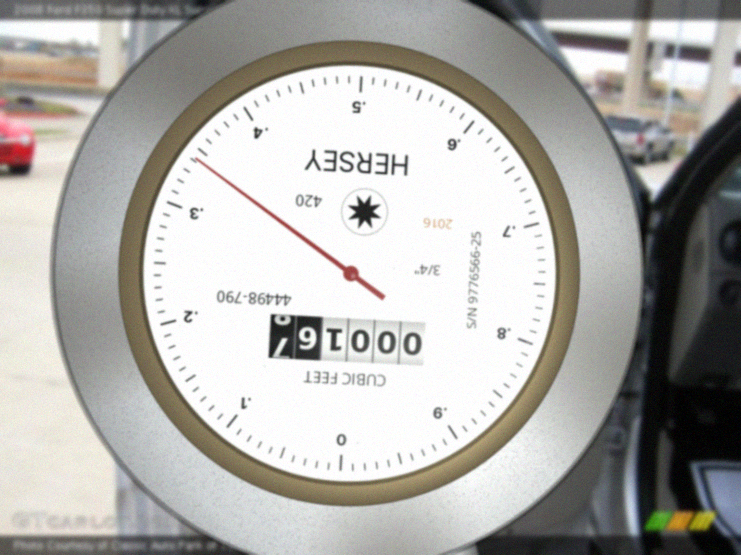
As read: value=167.34 unit=ft³
